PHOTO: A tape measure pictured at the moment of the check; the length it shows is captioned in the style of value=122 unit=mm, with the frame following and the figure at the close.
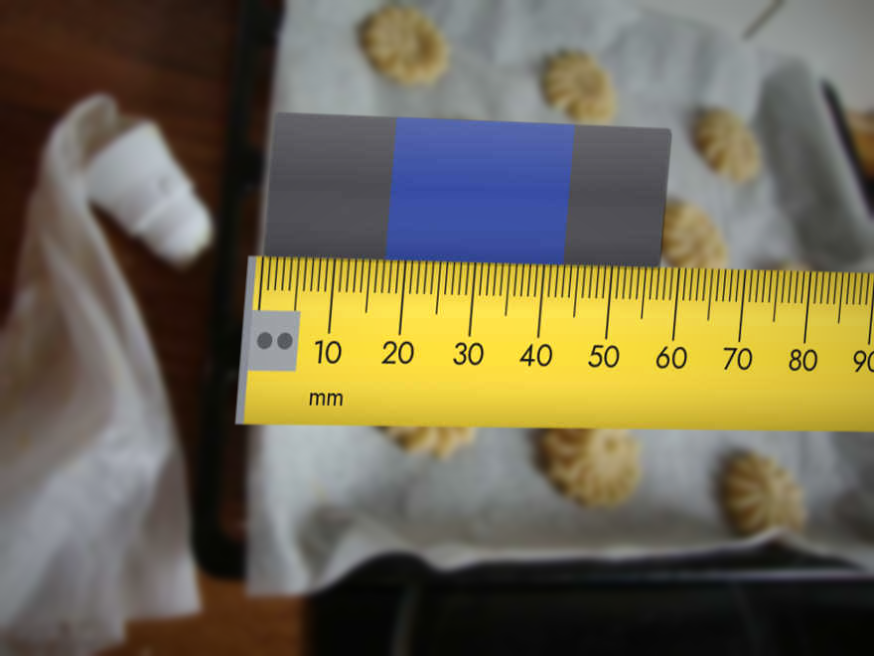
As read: value=57 unit=mm
